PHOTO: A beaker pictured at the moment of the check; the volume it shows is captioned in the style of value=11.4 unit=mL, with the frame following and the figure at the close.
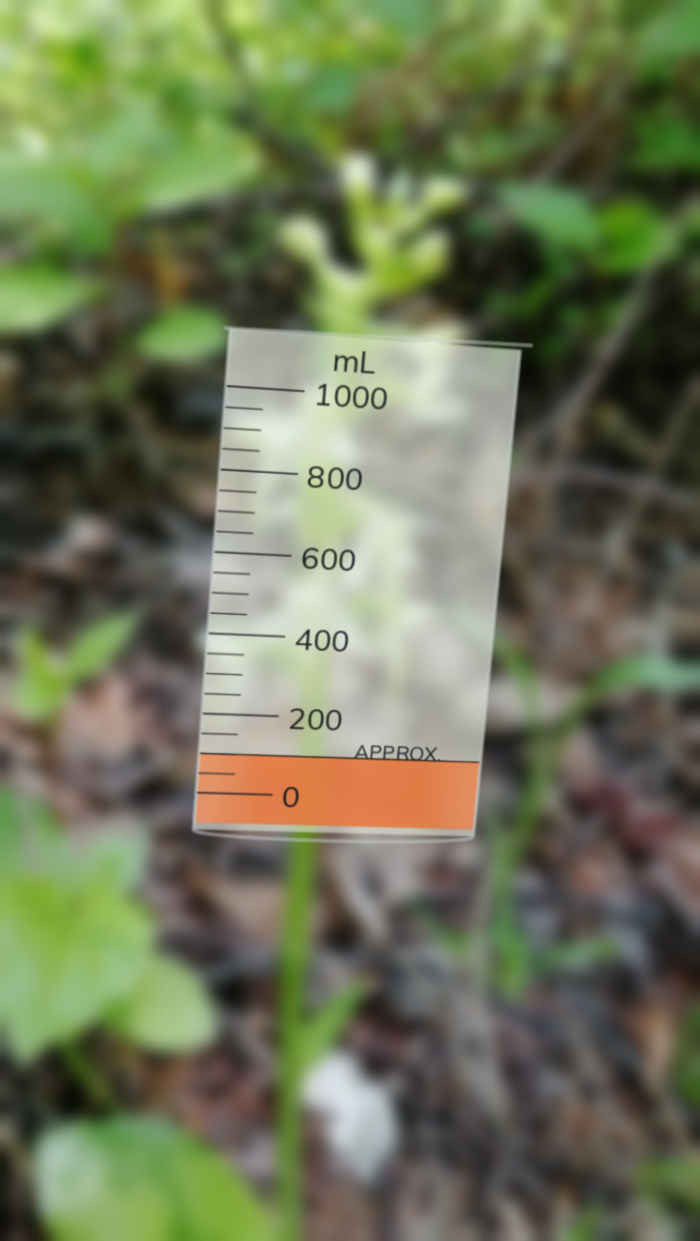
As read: value=100 unit=mL
